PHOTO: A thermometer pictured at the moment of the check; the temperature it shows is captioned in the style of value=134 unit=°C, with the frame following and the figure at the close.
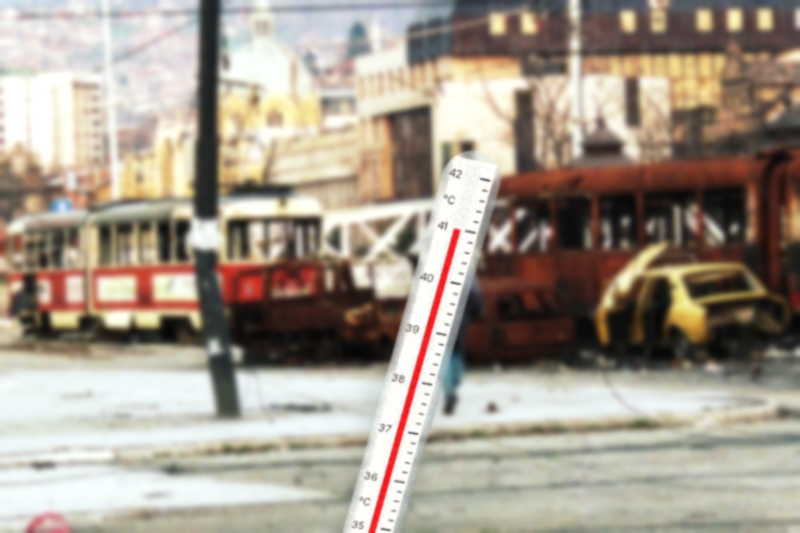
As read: value=41 unit=°C
